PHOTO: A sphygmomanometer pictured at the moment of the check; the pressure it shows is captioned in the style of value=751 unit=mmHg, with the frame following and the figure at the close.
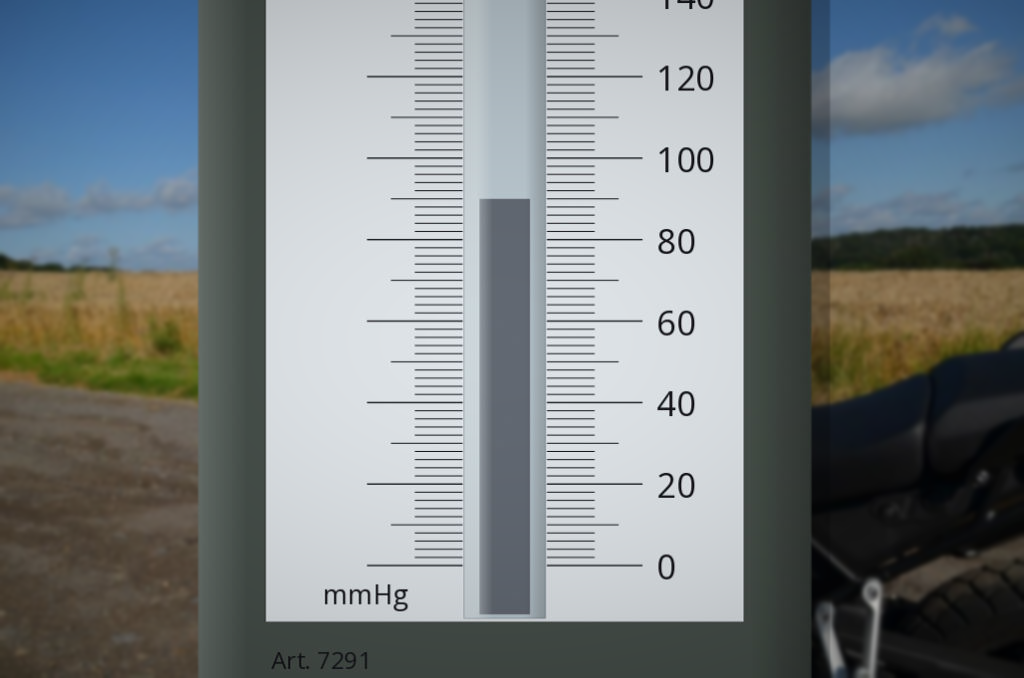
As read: value=90 unit=mmHg
